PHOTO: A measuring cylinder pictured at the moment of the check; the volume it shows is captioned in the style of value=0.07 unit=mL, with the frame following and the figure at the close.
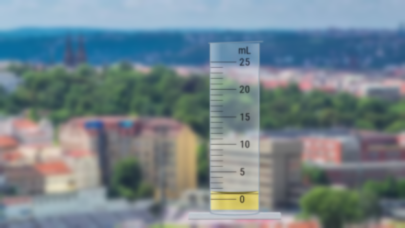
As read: value=1 unit=mL
